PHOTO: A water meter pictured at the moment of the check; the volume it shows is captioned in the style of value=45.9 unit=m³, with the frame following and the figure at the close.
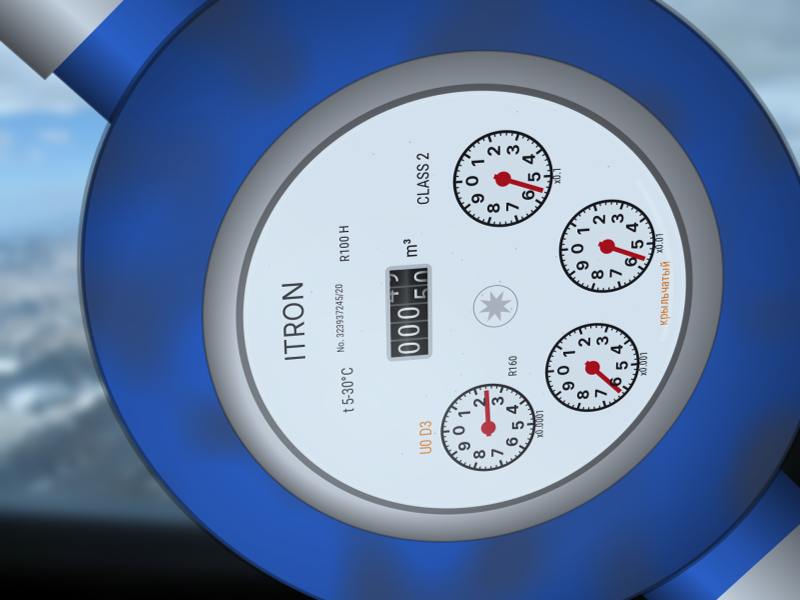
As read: value=49.5562 unit=m³
